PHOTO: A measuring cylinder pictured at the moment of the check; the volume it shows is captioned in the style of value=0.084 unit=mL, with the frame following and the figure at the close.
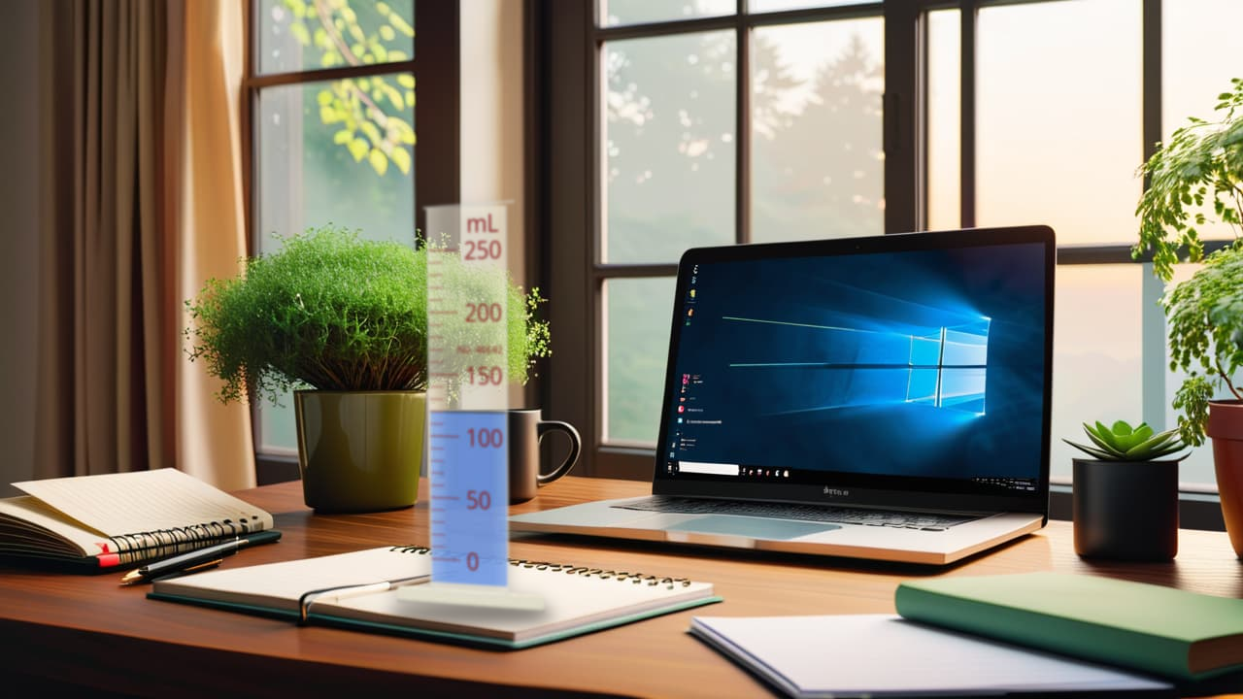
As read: value=120 unit=mL
